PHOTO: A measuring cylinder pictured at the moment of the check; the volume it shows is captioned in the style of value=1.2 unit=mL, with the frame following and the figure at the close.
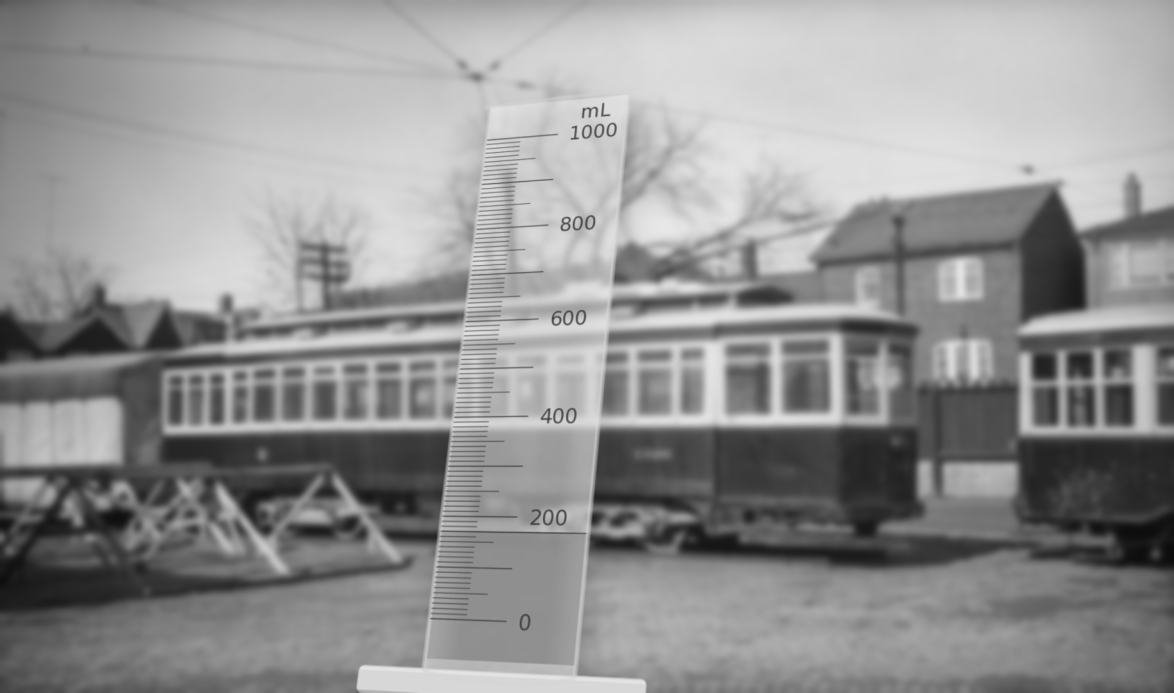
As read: value=170 unit=mL
